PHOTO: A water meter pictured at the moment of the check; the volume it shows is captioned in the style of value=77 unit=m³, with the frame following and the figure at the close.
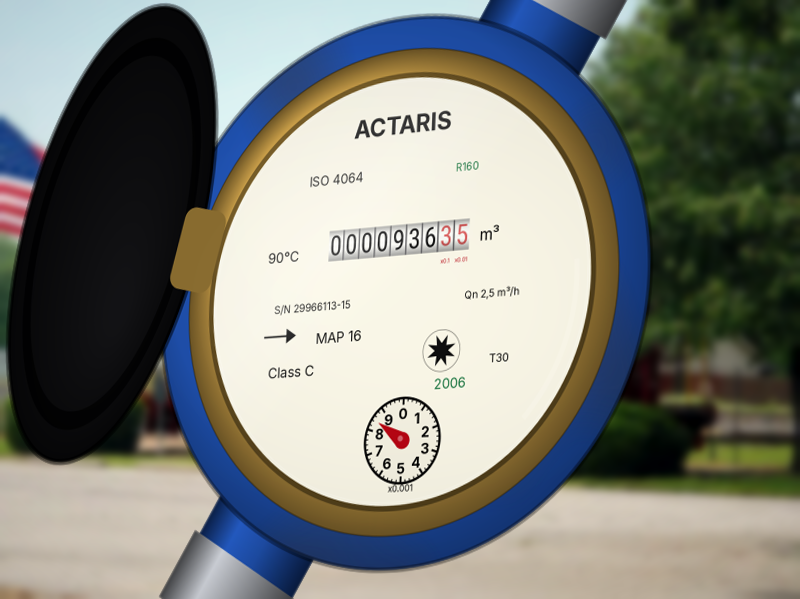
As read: value=936.358 unit=m³
